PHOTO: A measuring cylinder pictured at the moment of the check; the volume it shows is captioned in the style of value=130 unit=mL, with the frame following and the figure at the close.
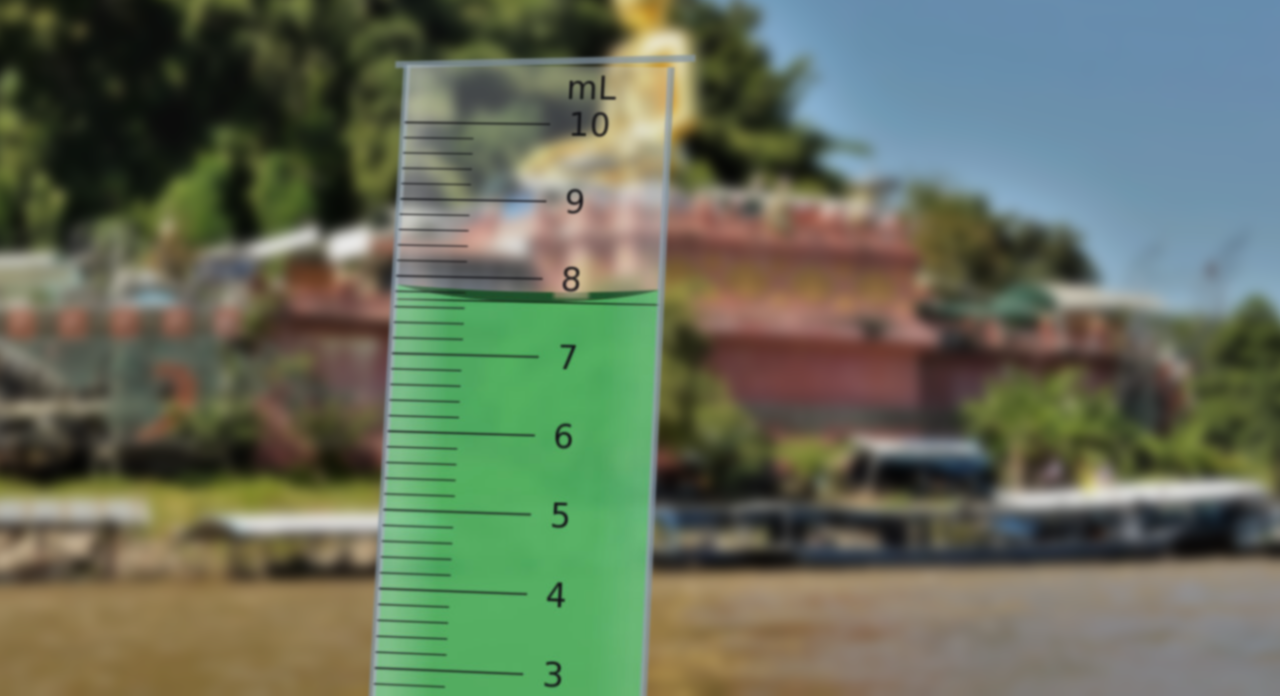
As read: value=7.7 unit=mL
